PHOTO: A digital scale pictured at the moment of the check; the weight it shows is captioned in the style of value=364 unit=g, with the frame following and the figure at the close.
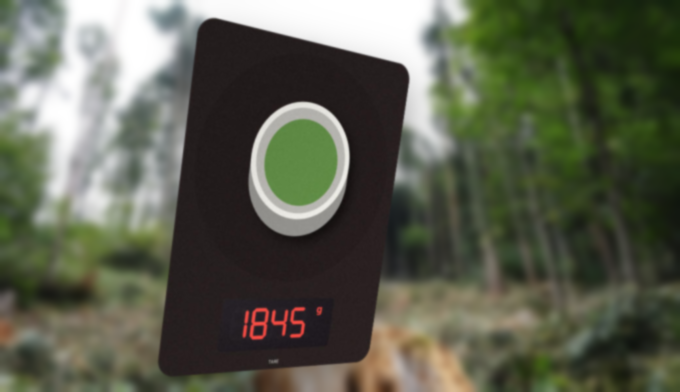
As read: value=1845 unit=g
